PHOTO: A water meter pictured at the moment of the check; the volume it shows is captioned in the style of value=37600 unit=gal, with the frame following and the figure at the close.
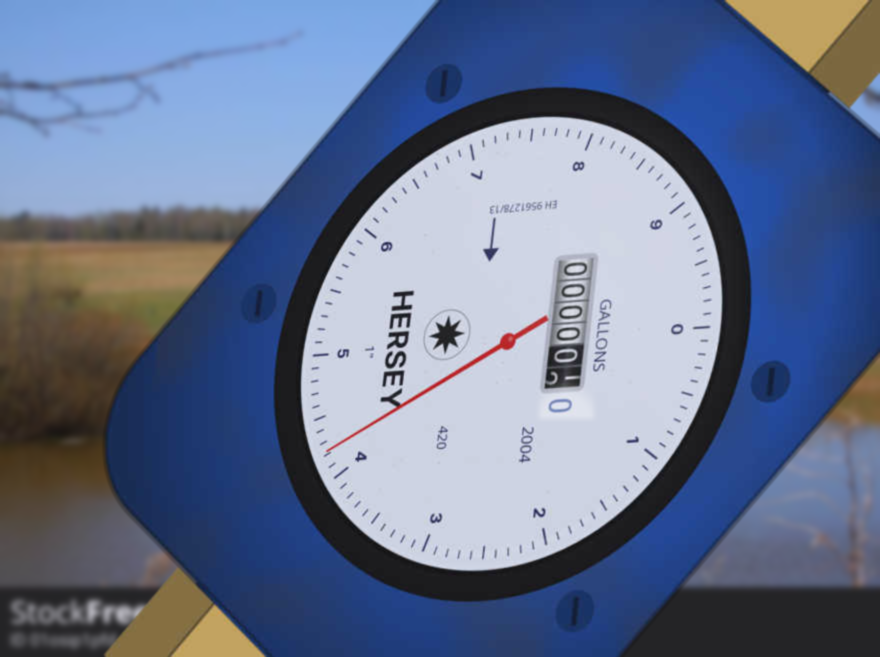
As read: value=14.2 unit=gal
